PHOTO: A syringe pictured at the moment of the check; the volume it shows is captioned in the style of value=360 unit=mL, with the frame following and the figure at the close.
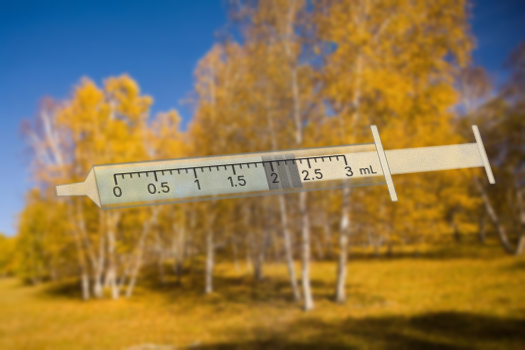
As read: value=1.9 unit=mL
